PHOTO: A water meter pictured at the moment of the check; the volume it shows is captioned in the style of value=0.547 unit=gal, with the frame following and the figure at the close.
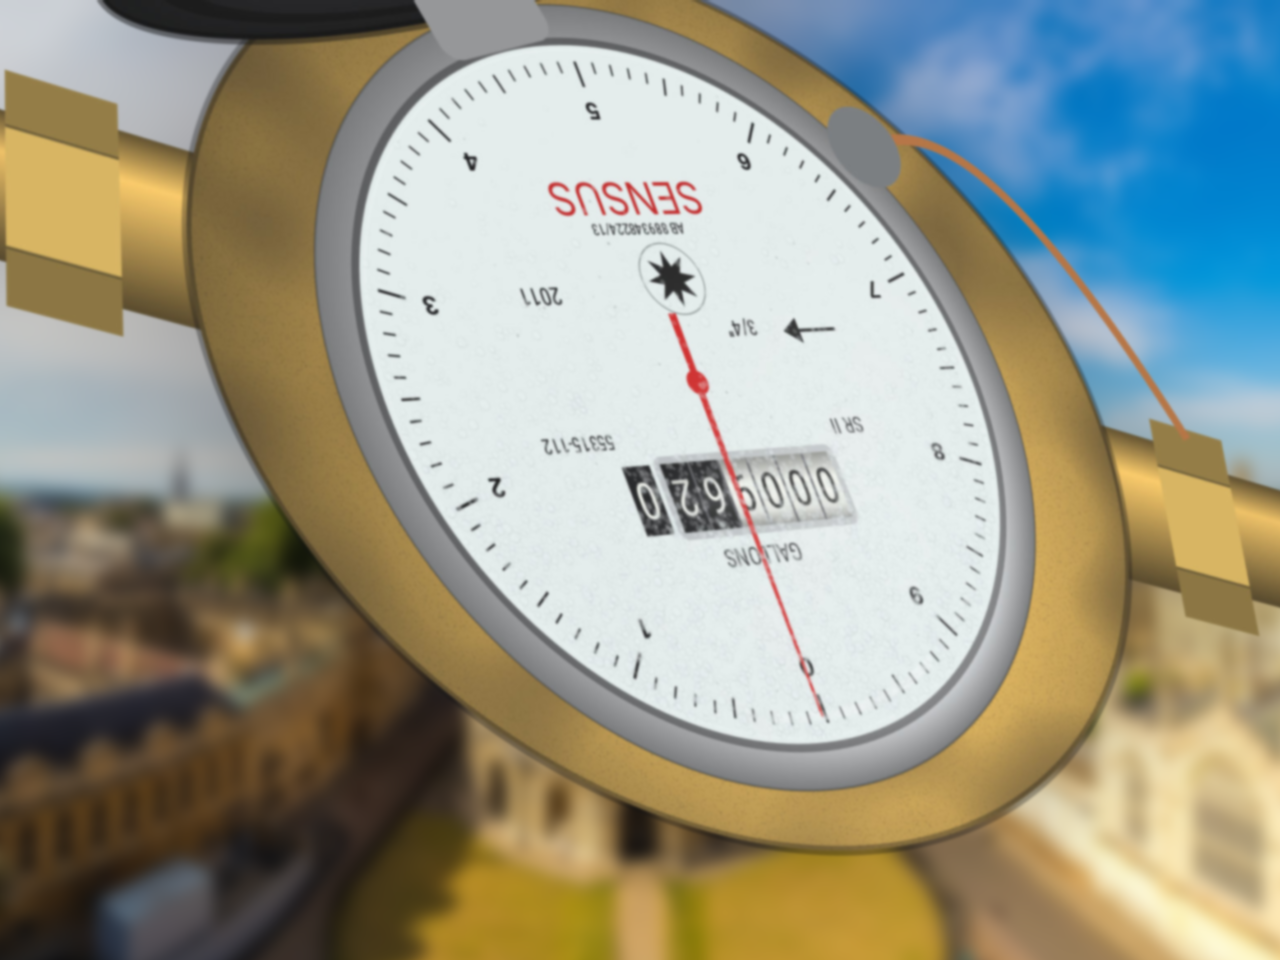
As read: value=9620.0 unit=gal
